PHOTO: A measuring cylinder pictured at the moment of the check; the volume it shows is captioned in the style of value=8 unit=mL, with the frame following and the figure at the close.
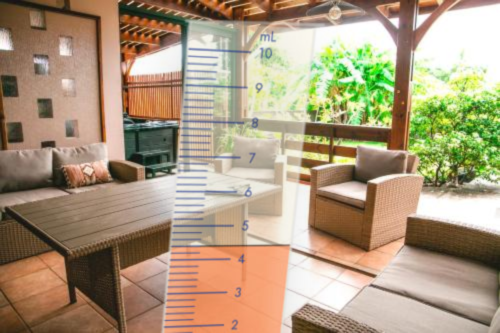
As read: value=4.4 unit=mL
